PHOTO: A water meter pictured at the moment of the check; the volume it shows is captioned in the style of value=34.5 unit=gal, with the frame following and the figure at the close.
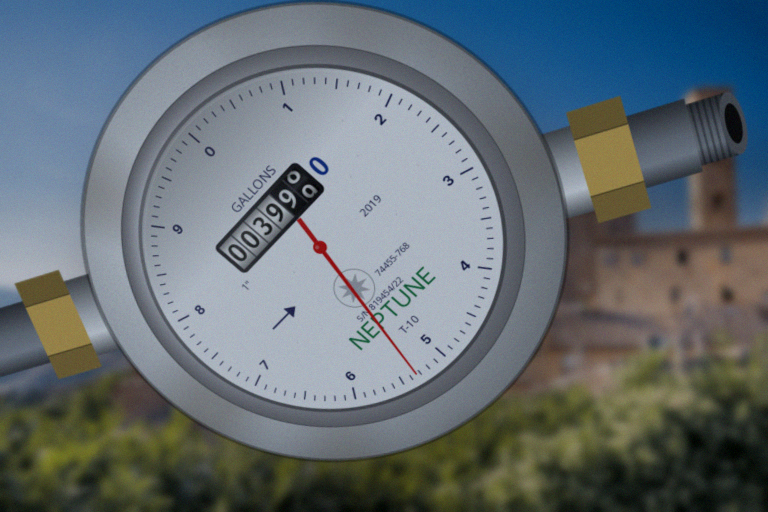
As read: value=39985.3 unit=gal
